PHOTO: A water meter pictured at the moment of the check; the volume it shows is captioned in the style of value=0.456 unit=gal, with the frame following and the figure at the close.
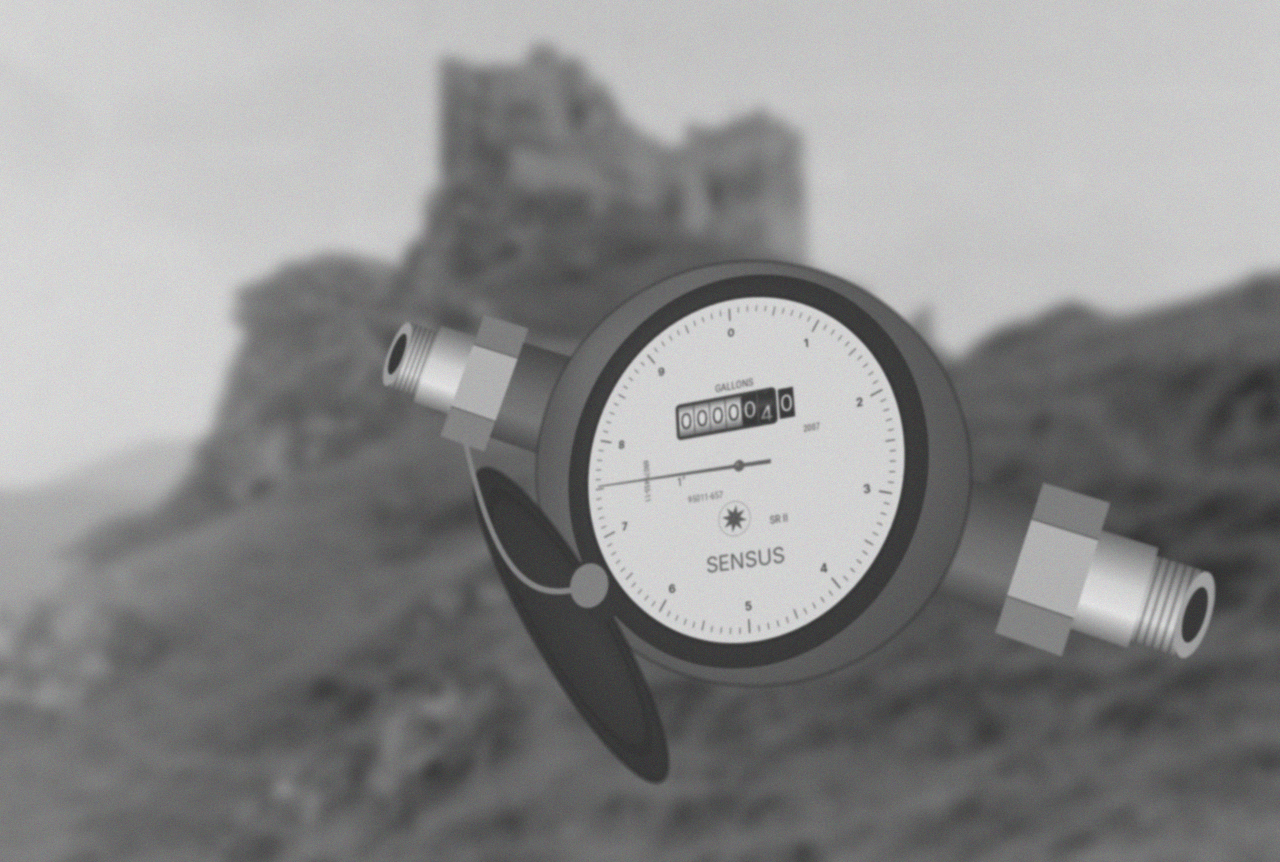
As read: value=37.5 unit=gal
